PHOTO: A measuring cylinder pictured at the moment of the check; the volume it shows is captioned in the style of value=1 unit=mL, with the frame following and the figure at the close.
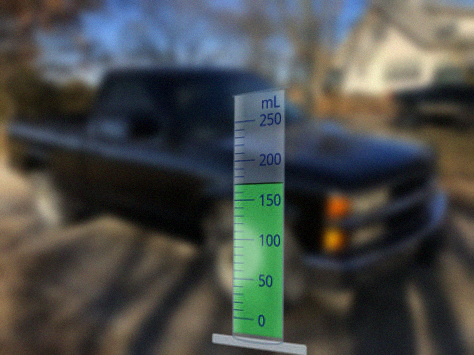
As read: value=170 unit=mL
